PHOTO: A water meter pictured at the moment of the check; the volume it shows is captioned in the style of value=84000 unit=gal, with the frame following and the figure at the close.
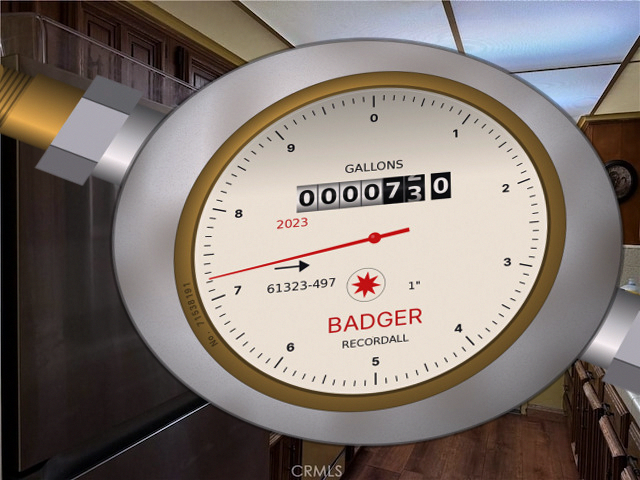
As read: value=727.2 unit=gal
